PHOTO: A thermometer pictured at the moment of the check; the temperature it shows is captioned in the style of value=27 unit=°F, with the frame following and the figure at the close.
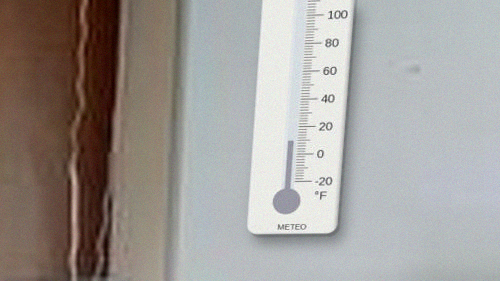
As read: value=10 unit=°F
